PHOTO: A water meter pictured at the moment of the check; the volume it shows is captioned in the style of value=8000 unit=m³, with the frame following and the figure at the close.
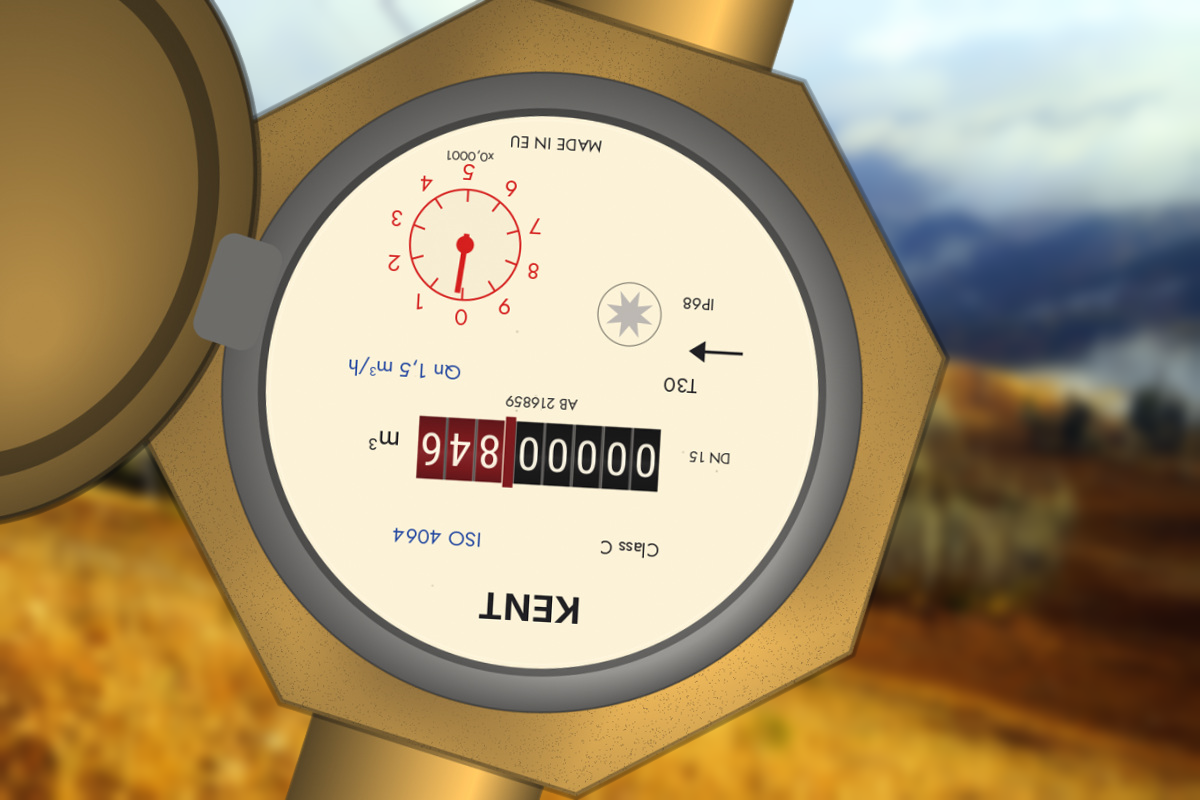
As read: value=0.8460 unit=m³
